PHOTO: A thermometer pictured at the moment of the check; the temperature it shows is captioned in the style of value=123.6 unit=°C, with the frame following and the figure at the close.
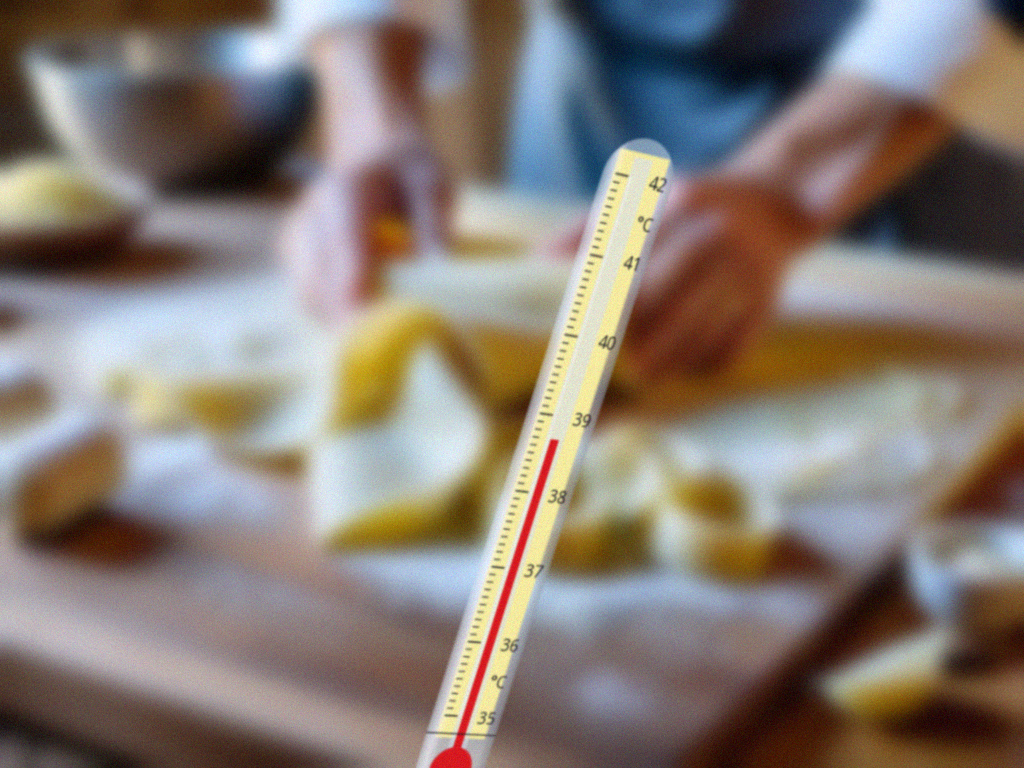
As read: value=38.7 unit=°C
